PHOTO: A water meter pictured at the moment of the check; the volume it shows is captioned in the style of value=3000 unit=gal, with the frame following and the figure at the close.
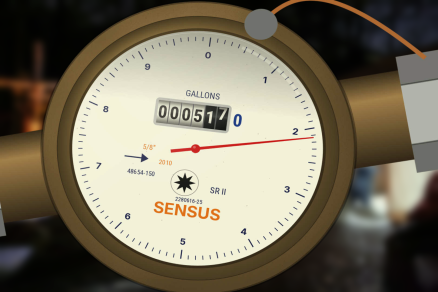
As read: value=5172.1 unit=gal
